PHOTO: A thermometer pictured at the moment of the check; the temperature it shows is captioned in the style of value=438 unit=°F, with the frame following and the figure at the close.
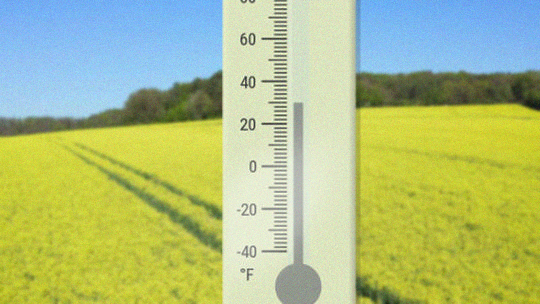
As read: value=30 unit=°F
